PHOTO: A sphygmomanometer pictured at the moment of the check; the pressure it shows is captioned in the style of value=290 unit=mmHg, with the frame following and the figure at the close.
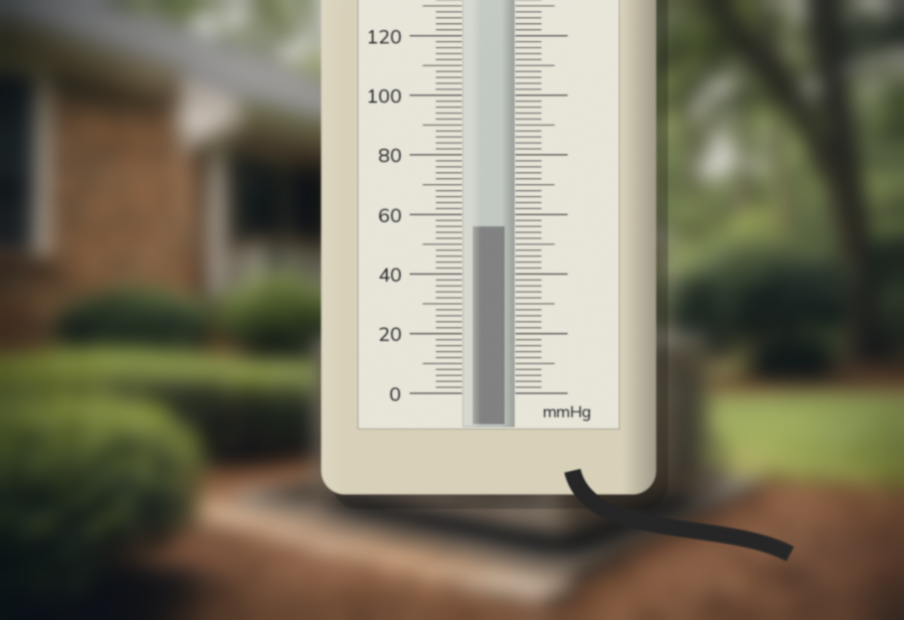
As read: value=56 unit=mmHg
